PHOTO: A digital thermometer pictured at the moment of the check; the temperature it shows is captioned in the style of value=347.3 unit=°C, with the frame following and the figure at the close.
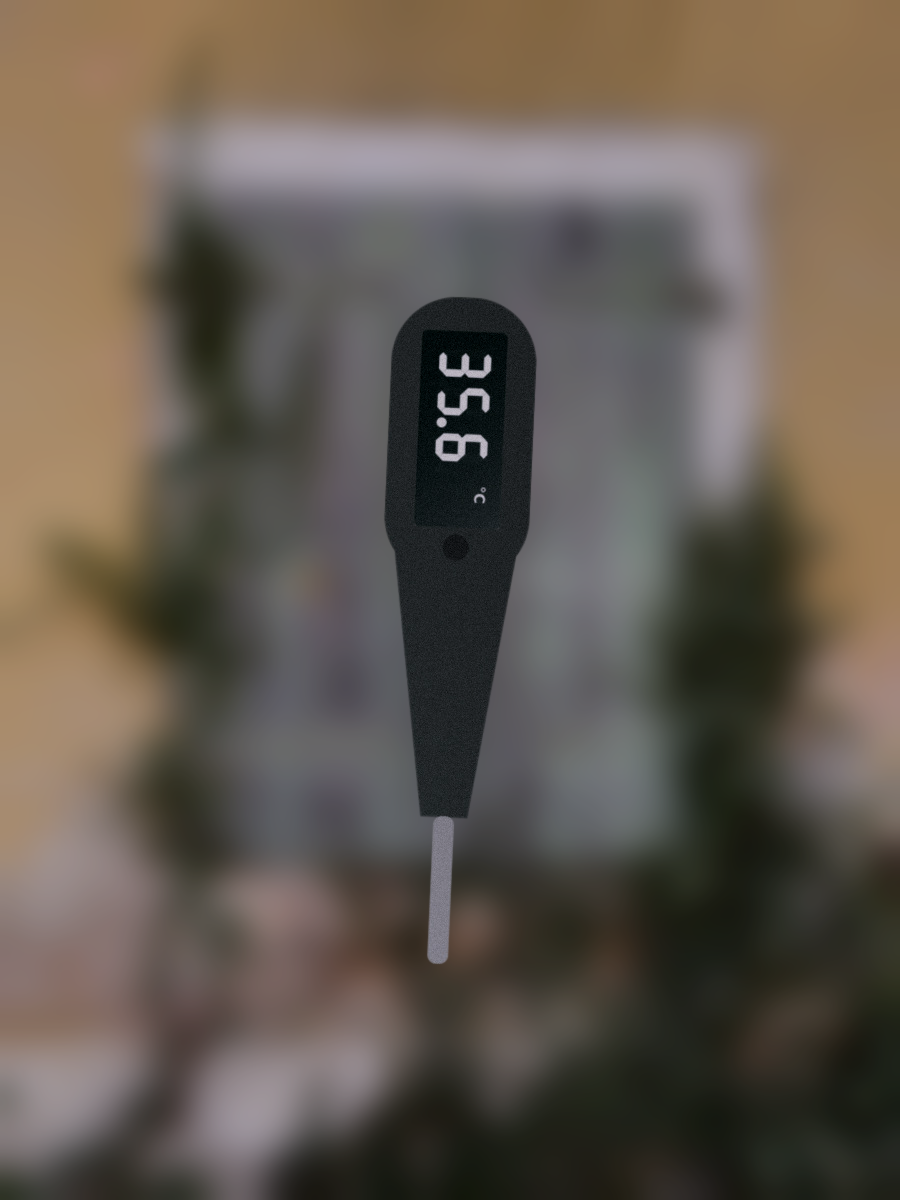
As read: value=35.6 unit=°C
